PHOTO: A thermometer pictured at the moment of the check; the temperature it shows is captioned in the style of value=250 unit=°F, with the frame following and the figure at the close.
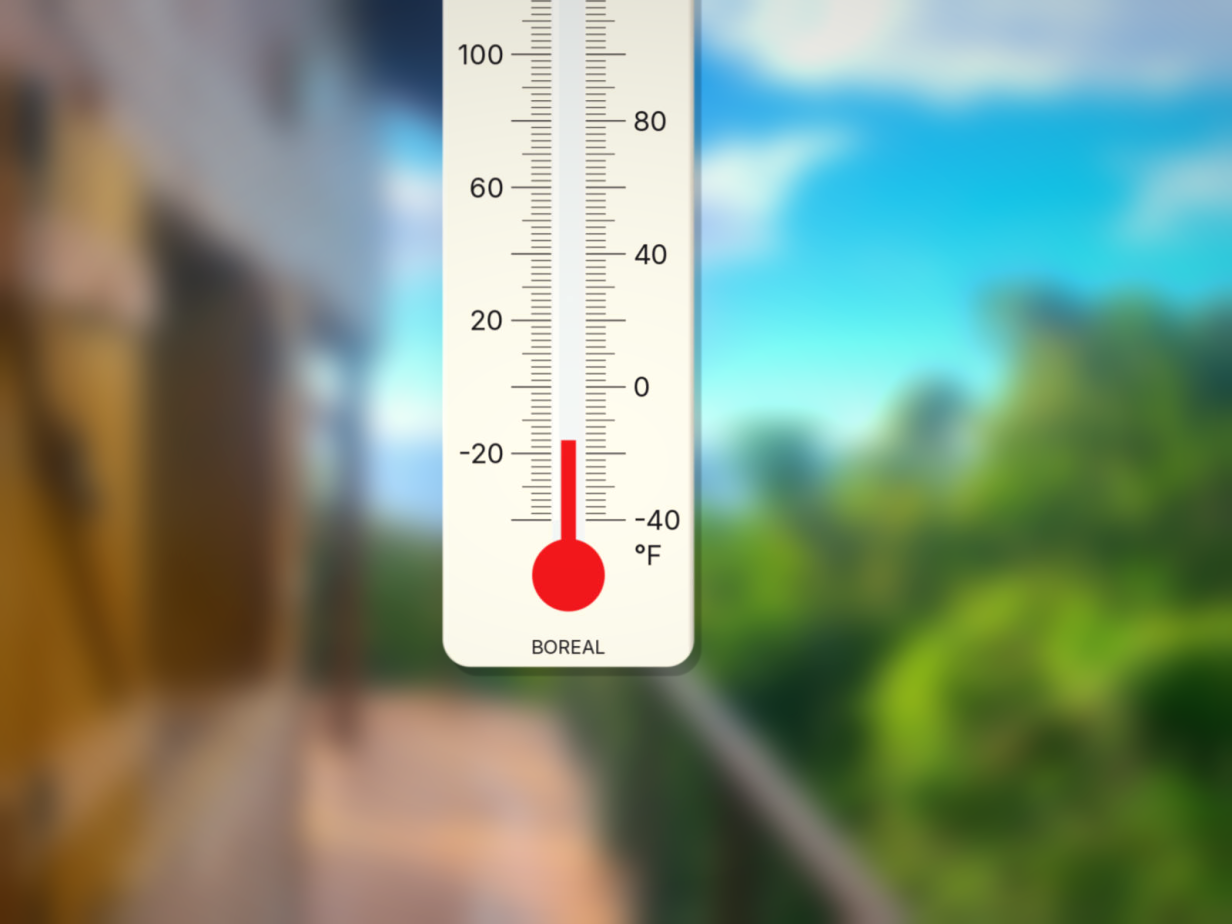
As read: value=-16 unit=°F
